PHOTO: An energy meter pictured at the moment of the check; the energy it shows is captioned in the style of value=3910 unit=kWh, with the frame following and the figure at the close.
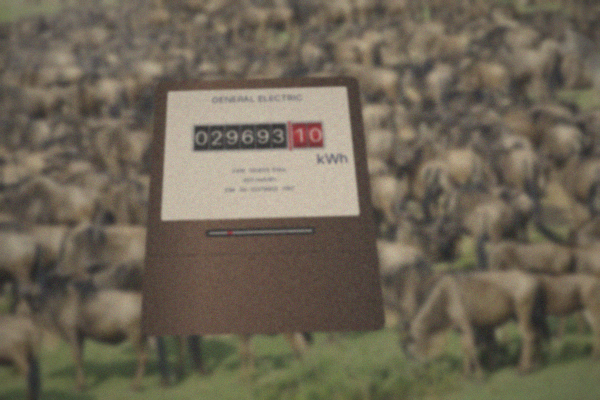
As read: value=29693.10 unit=kWh
